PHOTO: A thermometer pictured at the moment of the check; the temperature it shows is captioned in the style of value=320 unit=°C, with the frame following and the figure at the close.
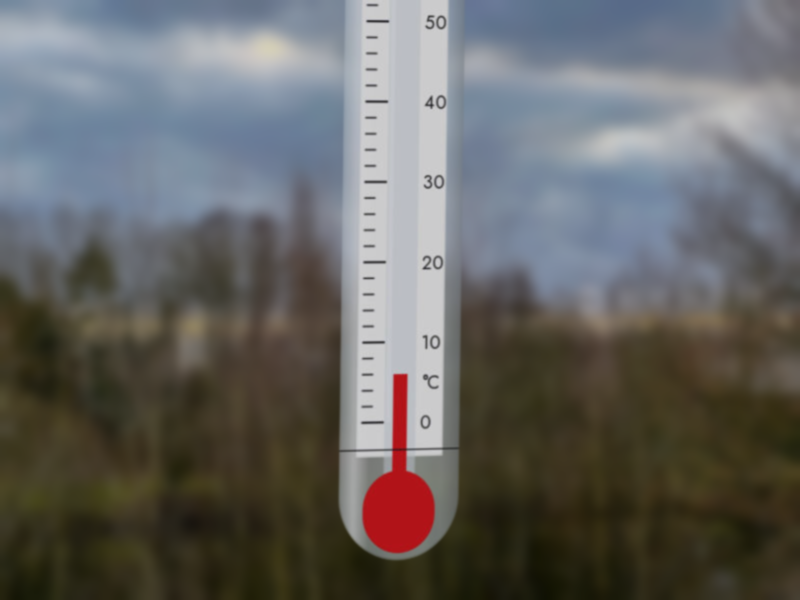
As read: value=6 unit=°C
